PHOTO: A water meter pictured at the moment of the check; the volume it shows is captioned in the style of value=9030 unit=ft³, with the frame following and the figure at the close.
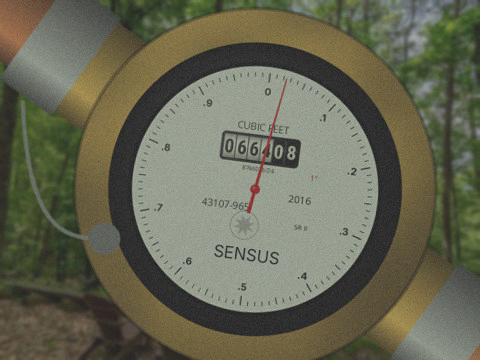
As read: value=66408.02 unit=ft³
